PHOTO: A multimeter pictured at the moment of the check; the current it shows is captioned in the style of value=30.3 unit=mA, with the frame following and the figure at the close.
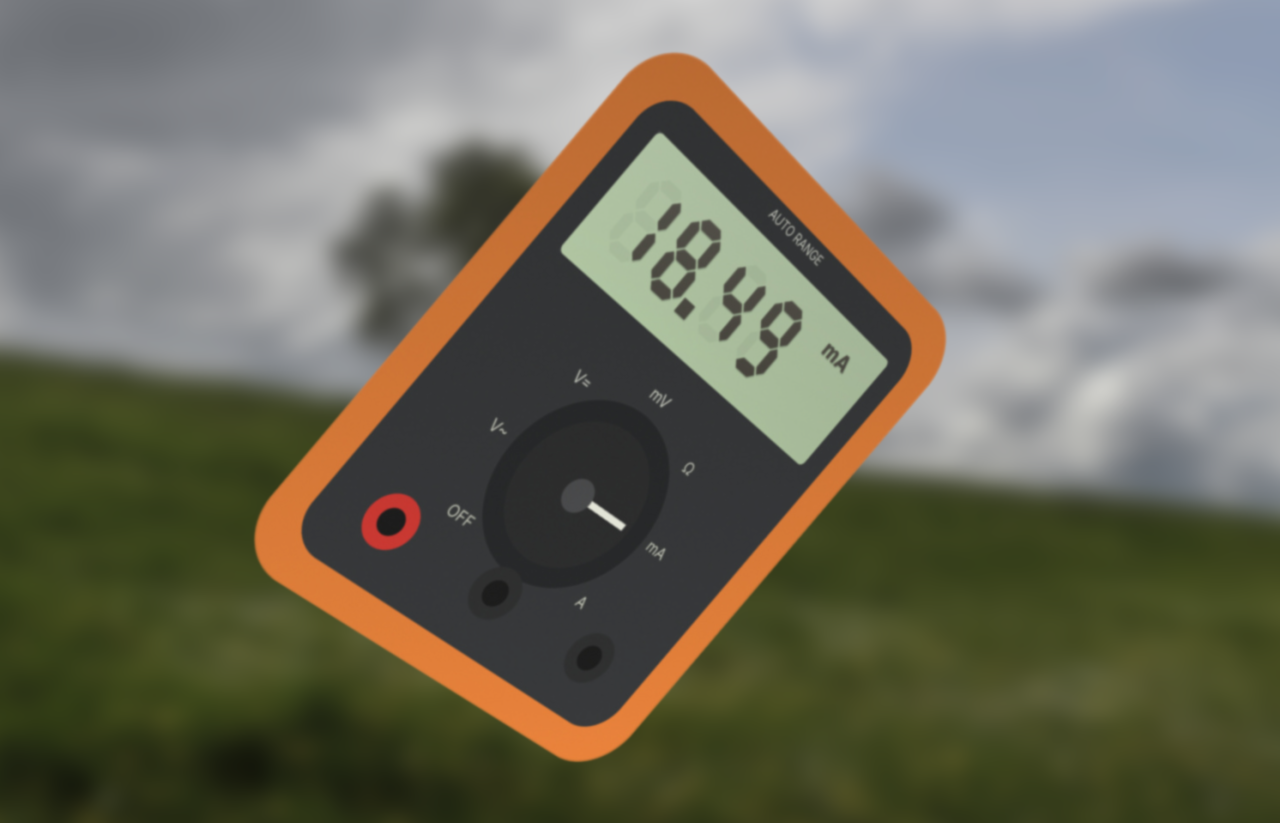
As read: value=18.49 unit=mA
